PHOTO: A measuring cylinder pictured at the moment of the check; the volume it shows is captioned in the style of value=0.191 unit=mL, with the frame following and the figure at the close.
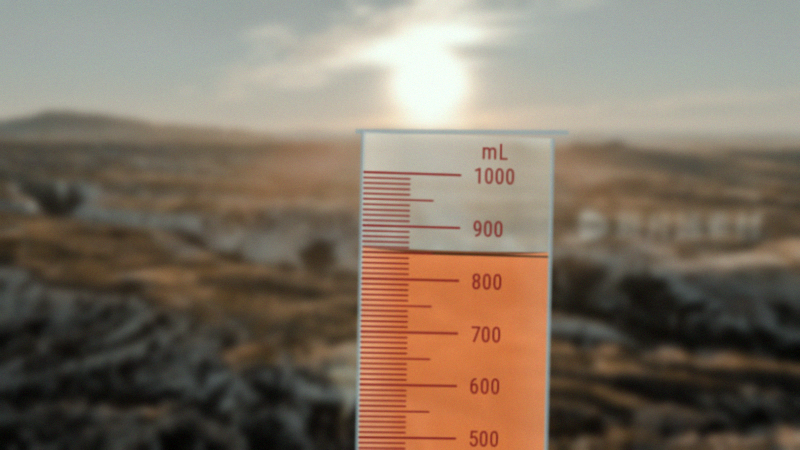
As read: value=850 unit=mL
